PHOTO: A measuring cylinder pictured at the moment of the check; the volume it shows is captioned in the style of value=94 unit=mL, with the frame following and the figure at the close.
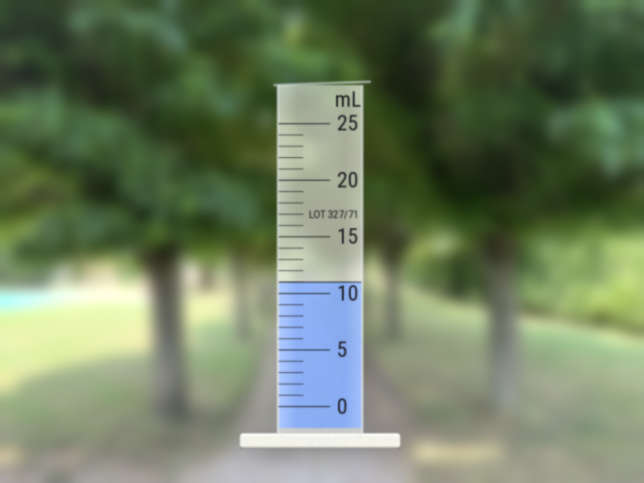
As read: value=11 unit=mL
